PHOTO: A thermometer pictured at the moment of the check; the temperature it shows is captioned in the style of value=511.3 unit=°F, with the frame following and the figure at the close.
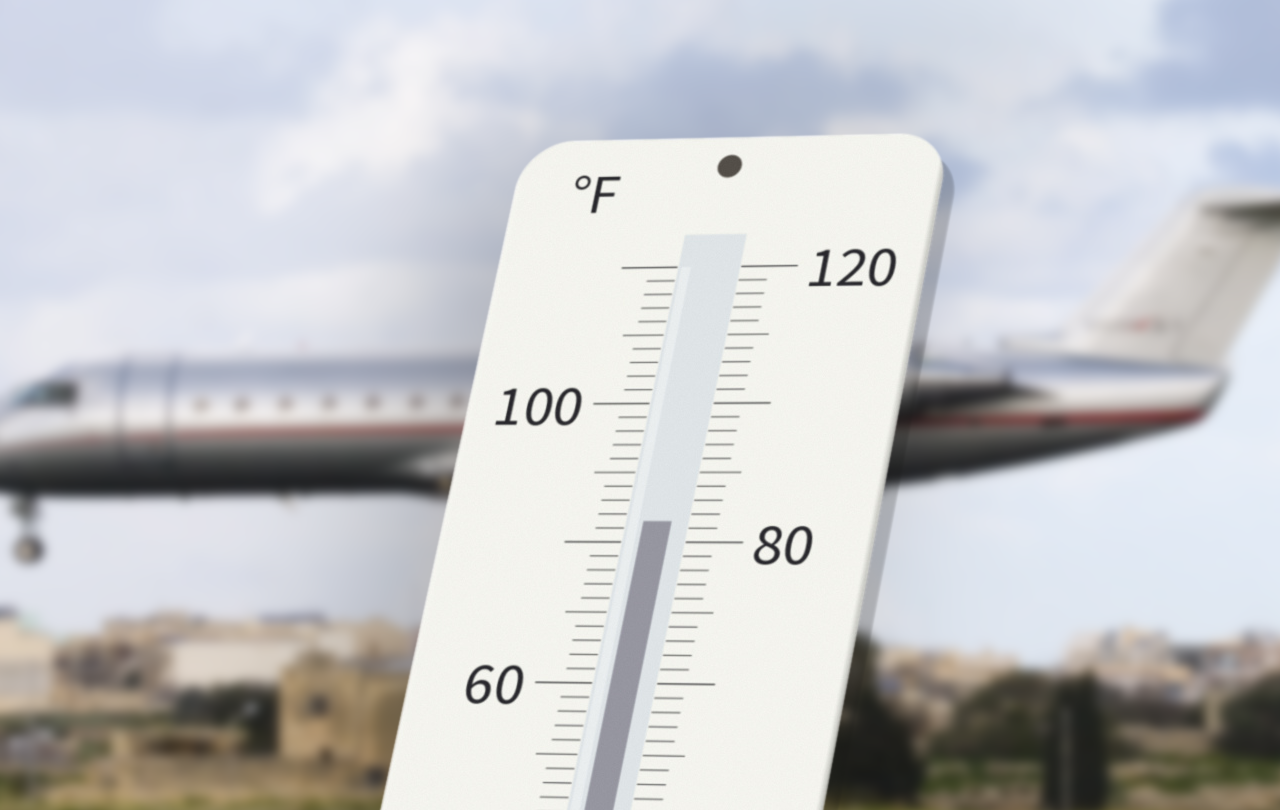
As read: value=83 unit=°F
